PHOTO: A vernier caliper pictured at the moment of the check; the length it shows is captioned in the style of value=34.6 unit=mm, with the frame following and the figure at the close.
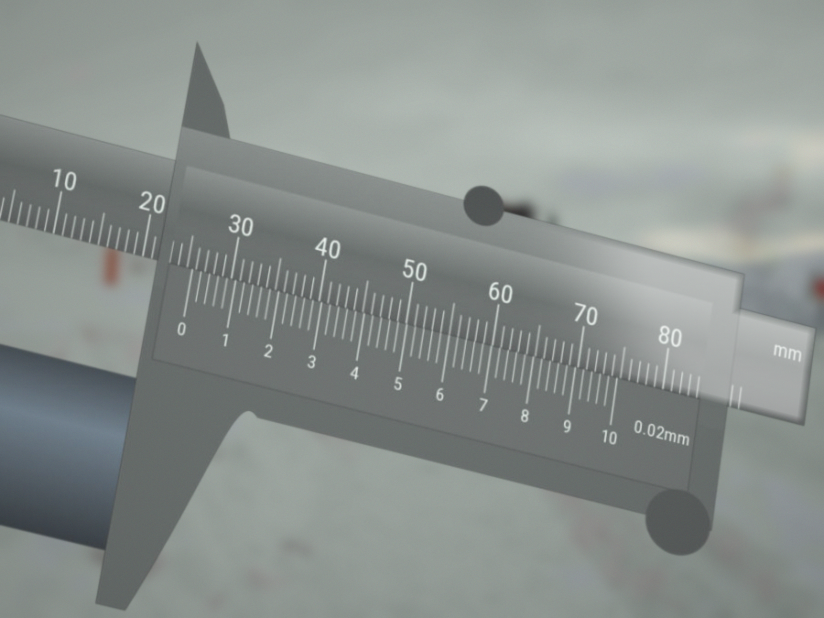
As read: value=25.6 unit=mm
